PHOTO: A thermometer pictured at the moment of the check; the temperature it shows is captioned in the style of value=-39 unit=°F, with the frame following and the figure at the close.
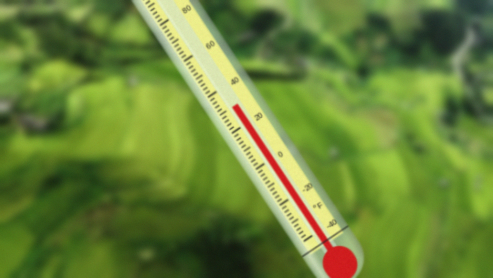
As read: value=30 unit=°F
